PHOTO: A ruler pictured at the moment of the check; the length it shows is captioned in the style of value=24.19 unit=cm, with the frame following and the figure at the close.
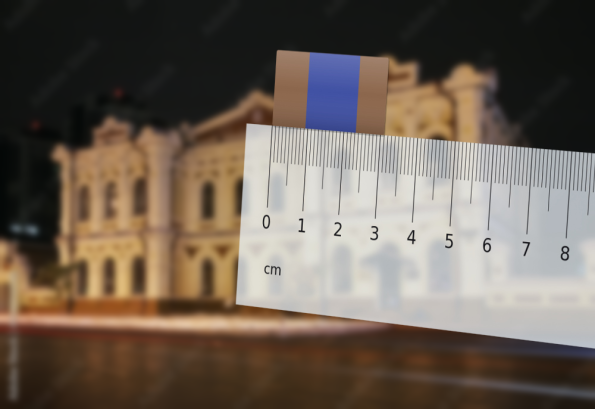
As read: value=3.1 unit=cm
